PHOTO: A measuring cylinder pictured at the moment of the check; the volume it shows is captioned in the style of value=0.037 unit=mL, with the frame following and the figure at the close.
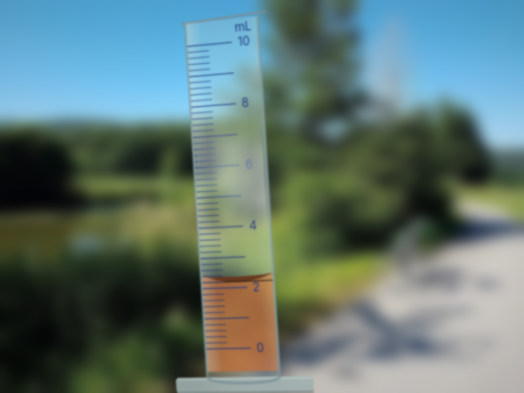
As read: value=2.2 unit=mL
